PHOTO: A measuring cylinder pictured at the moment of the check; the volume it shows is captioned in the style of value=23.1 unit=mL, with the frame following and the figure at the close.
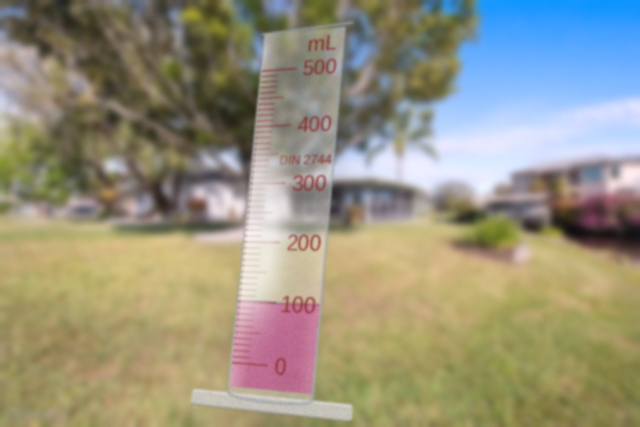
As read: value=100 unit=mL
